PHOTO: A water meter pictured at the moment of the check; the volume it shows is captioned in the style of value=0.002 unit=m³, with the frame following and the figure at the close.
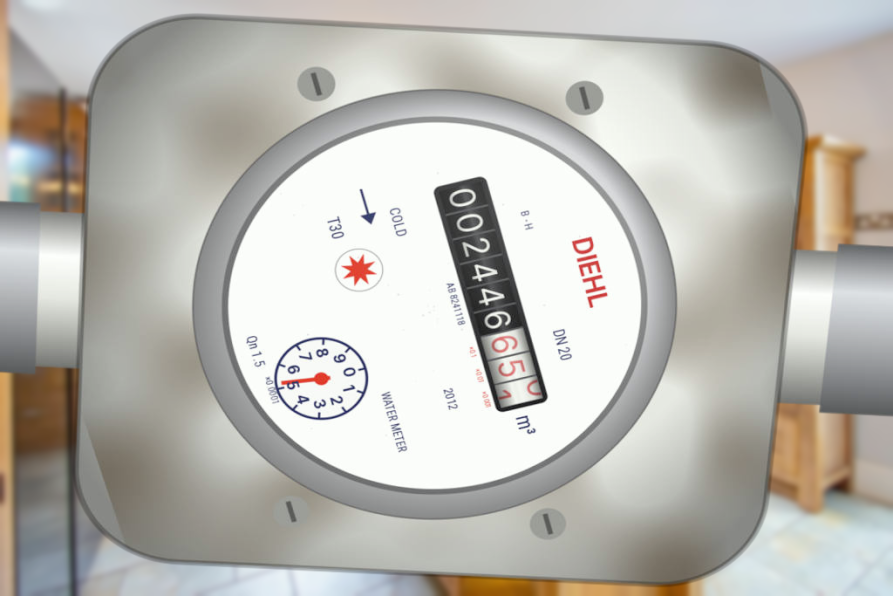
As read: value=2446.6505 unit=m³
